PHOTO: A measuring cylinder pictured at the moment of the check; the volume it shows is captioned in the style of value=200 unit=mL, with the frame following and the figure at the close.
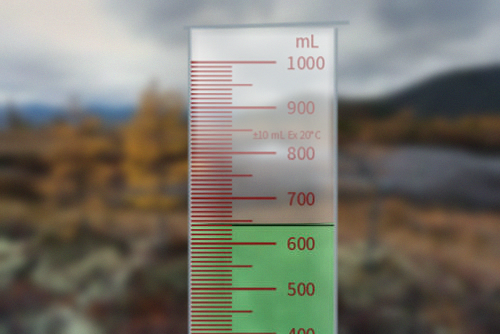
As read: value=640 unit=mL
